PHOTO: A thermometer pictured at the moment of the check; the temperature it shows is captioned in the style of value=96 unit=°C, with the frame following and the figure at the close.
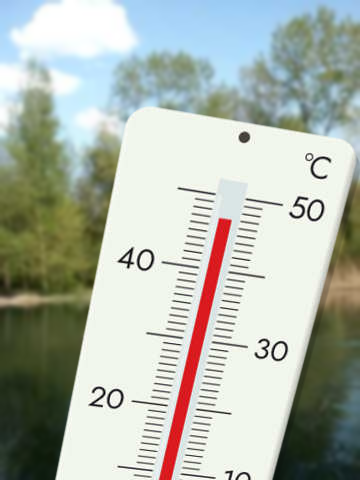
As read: value=47 unit=°C
